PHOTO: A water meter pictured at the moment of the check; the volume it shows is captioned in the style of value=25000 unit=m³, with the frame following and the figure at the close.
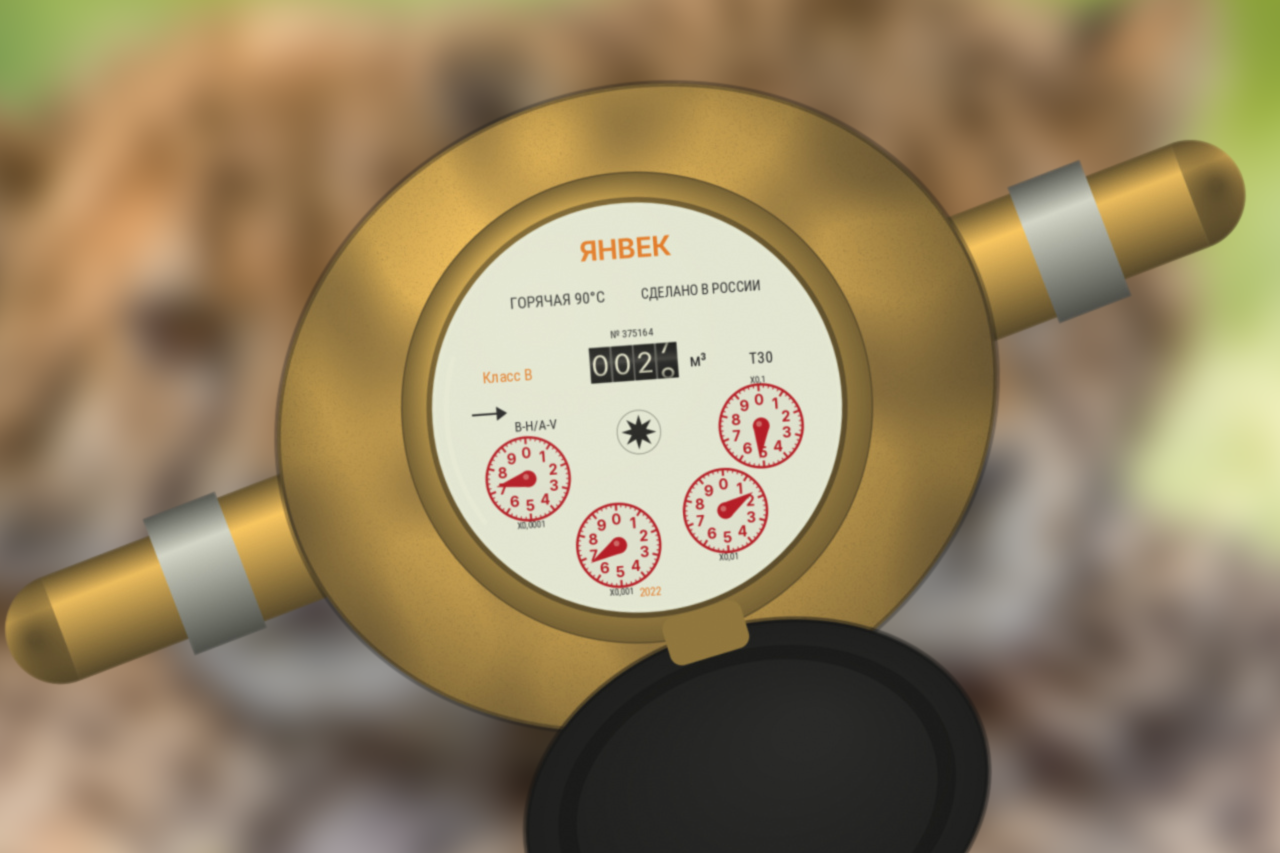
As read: value=27.5167 unit=m³
